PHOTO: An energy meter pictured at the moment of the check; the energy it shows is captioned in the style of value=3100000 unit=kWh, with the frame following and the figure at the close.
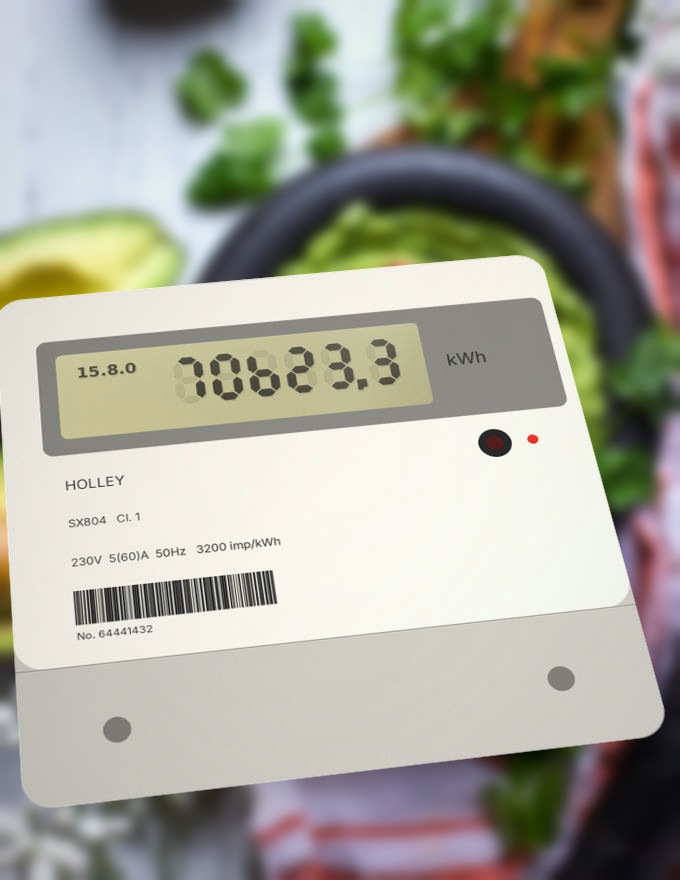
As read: value=70623.3 unit=kWh
